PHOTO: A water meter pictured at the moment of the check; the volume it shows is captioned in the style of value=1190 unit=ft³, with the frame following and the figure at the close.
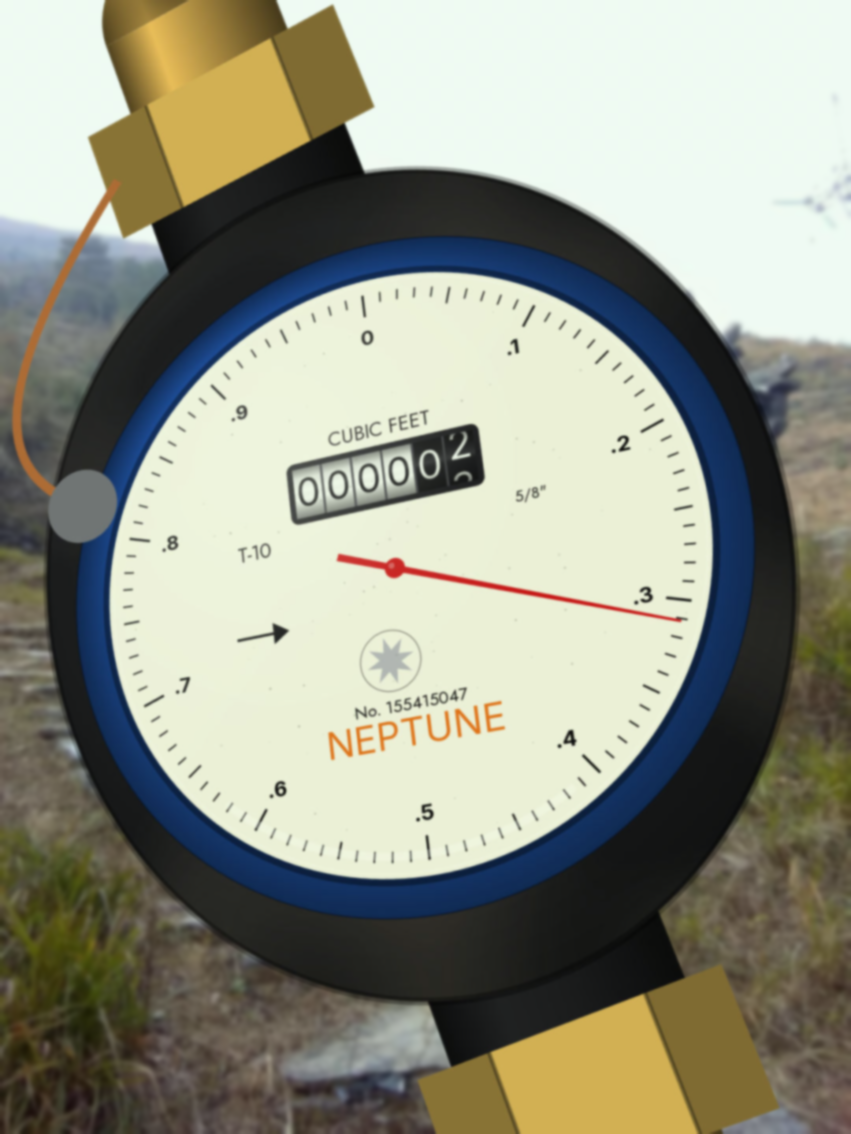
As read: value=2.31 unit=ft³
